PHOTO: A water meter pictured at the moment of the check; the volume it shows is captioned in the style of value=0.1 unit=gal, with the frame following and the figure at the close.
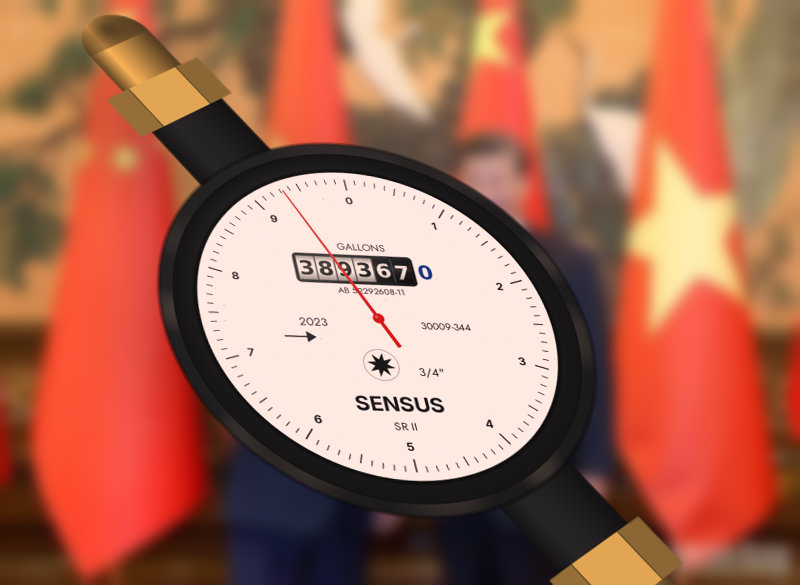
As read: value=3893669.3 unit=gal
